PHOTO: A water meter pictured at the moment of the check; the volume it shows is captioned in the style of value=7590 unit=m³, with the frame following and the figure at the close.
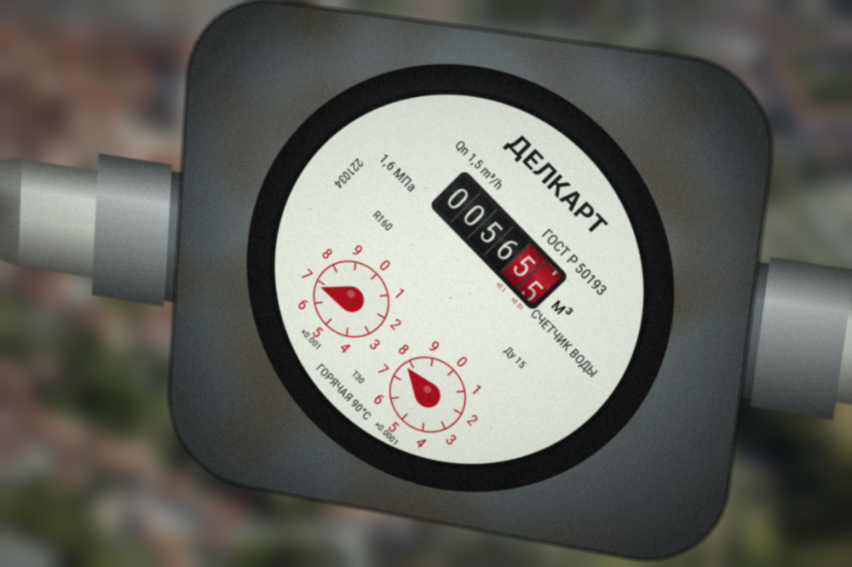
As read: value=56.5467 unit=m³
